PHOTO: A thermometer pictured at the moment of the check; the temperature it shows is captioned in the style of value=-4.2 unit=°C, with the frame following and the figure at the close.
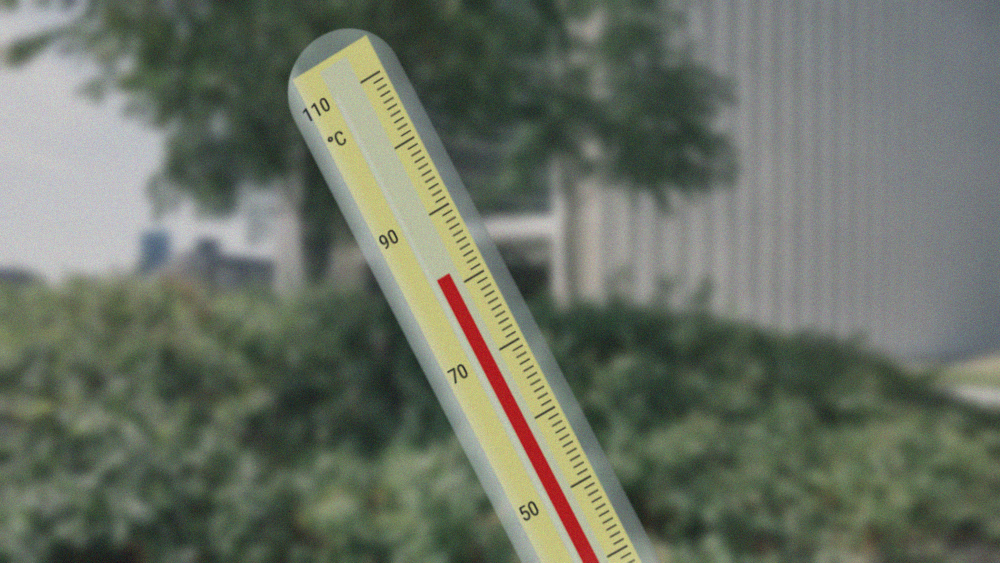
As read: value=82 unit=°C
